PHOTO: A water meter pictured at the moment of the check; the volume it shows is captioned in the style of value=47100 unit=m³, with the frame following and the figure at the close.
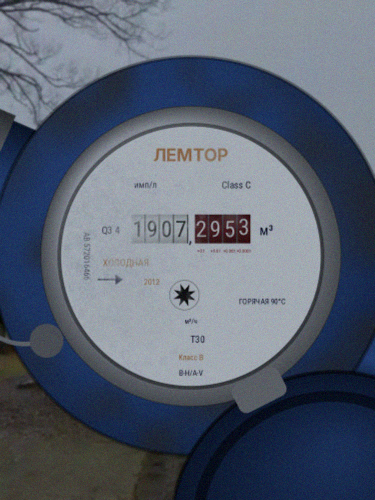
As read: value=1907.2953 unit=m³
